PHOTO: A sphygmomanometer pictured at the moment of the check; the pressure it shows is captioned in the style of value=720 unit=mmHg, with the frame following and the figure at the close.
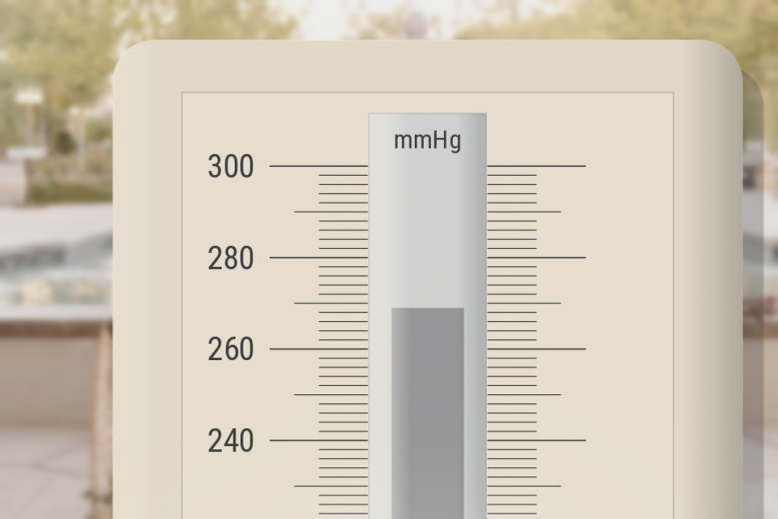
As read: value=269 unit=mmHg
